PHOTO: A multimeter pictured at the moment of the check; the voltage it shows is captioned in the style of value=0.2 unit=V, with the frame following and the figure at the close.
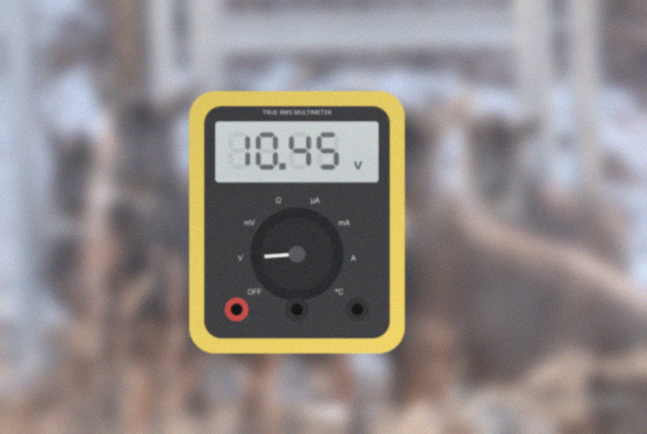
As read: value=10.45 unit=V
